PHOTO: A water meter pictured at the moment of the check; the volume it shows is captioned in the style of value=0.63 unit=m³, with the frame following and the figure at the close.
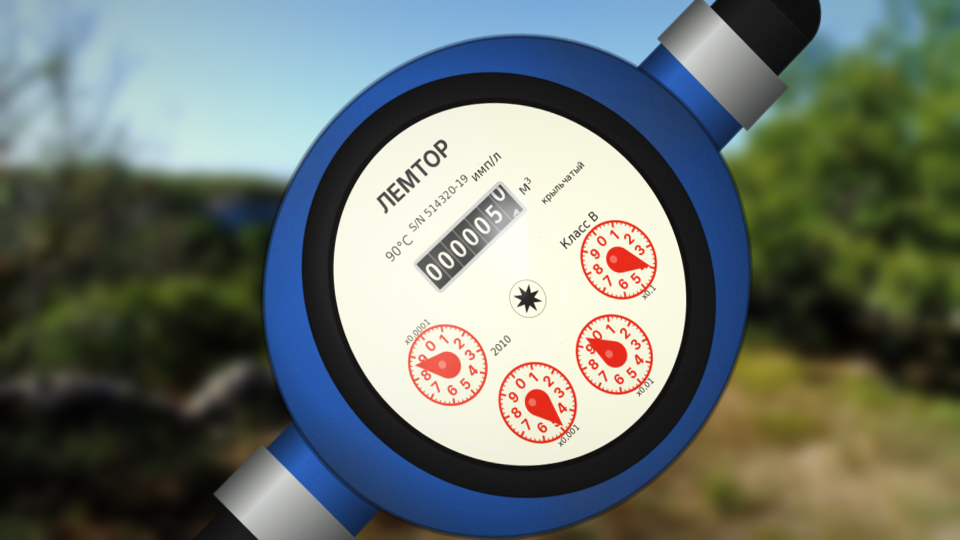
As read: value=50.3948 unit=m³
